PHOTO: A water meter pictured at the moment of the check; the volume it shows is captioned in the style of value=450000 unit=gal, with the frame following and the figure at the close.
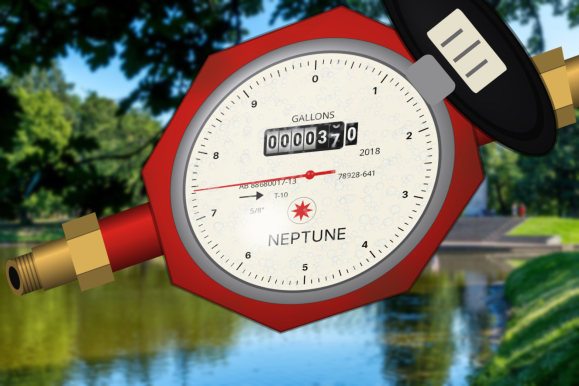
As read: value=367.4 unit=gal
